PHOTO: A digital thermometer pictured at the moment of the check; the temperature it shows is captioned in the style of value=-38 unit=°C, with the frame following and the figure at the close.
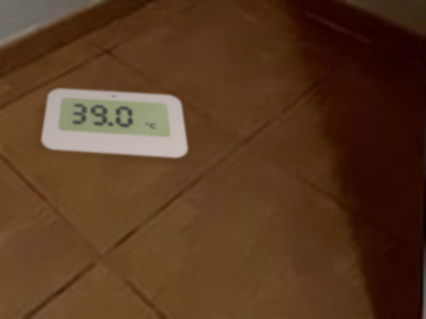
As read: value=39.0 unit=°C
